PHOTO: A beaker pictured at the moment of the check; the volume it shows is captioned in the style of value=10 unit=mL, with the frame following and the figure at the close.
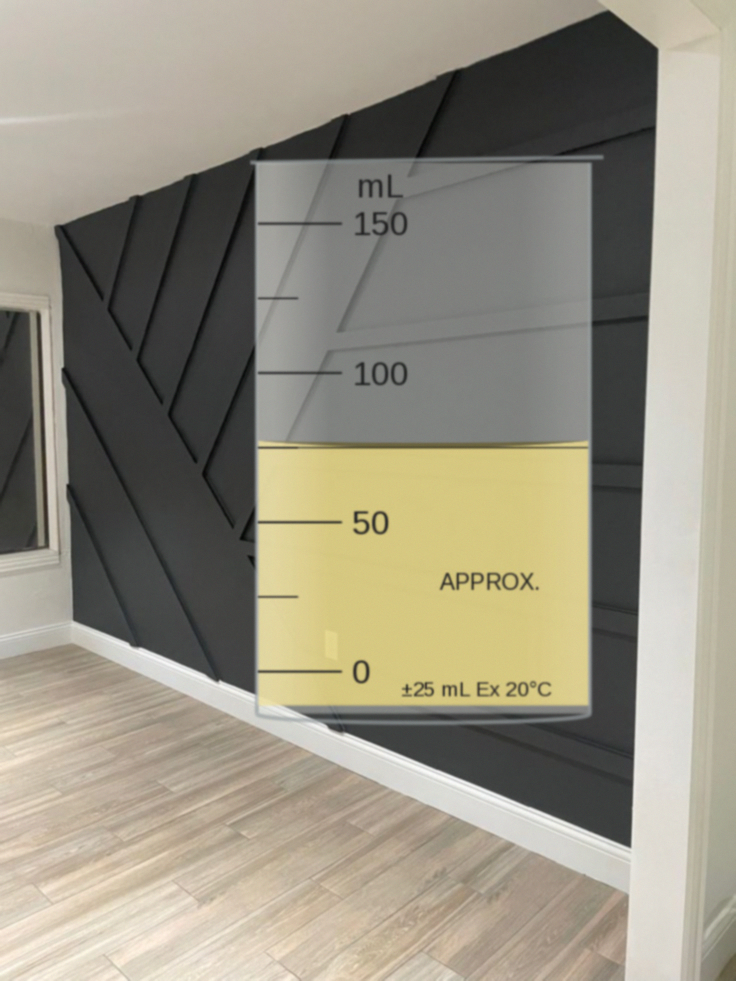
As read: value=75 unit=mL
